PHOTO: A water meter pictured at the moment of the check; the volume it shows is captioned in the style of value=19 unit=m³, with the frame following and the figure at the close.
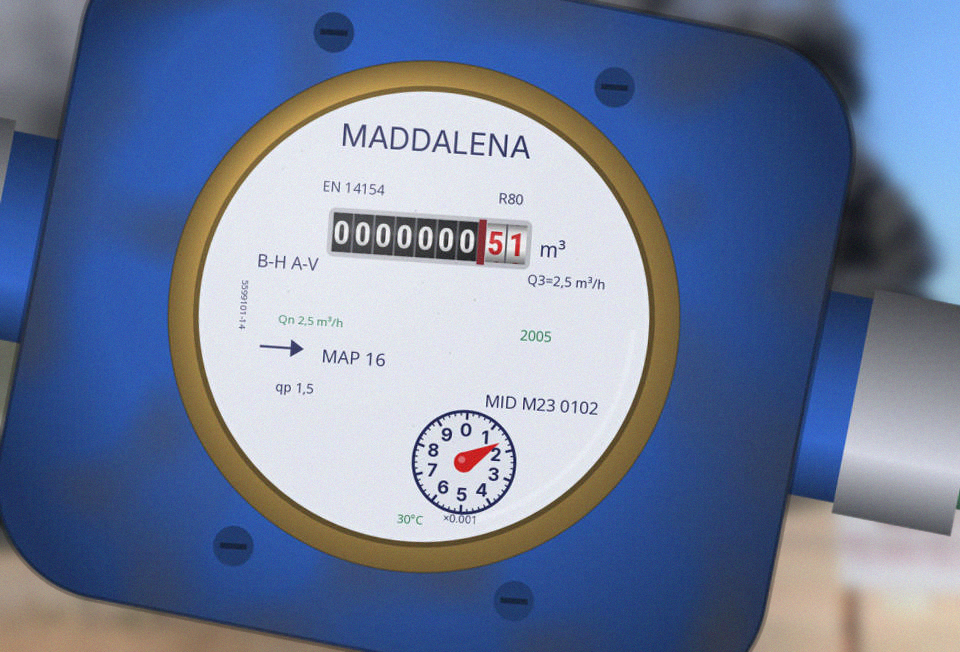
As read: value=0.511 unit=m³
